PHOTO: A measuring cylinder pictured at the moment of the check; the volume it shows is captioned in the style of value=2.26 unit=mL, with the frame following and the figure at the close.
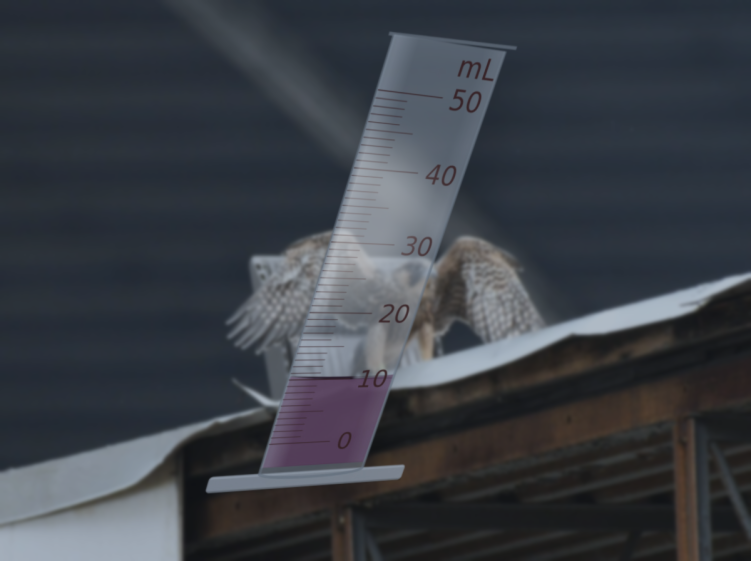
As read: value=10 unit=mL
